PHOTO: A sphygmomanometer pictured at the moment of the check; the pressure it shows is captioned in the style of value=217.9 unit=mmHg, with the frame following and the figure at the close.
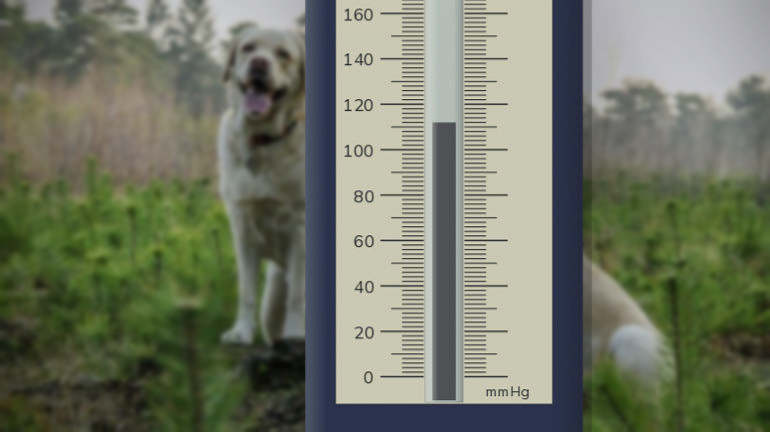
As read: value=112 unit=mmHg
